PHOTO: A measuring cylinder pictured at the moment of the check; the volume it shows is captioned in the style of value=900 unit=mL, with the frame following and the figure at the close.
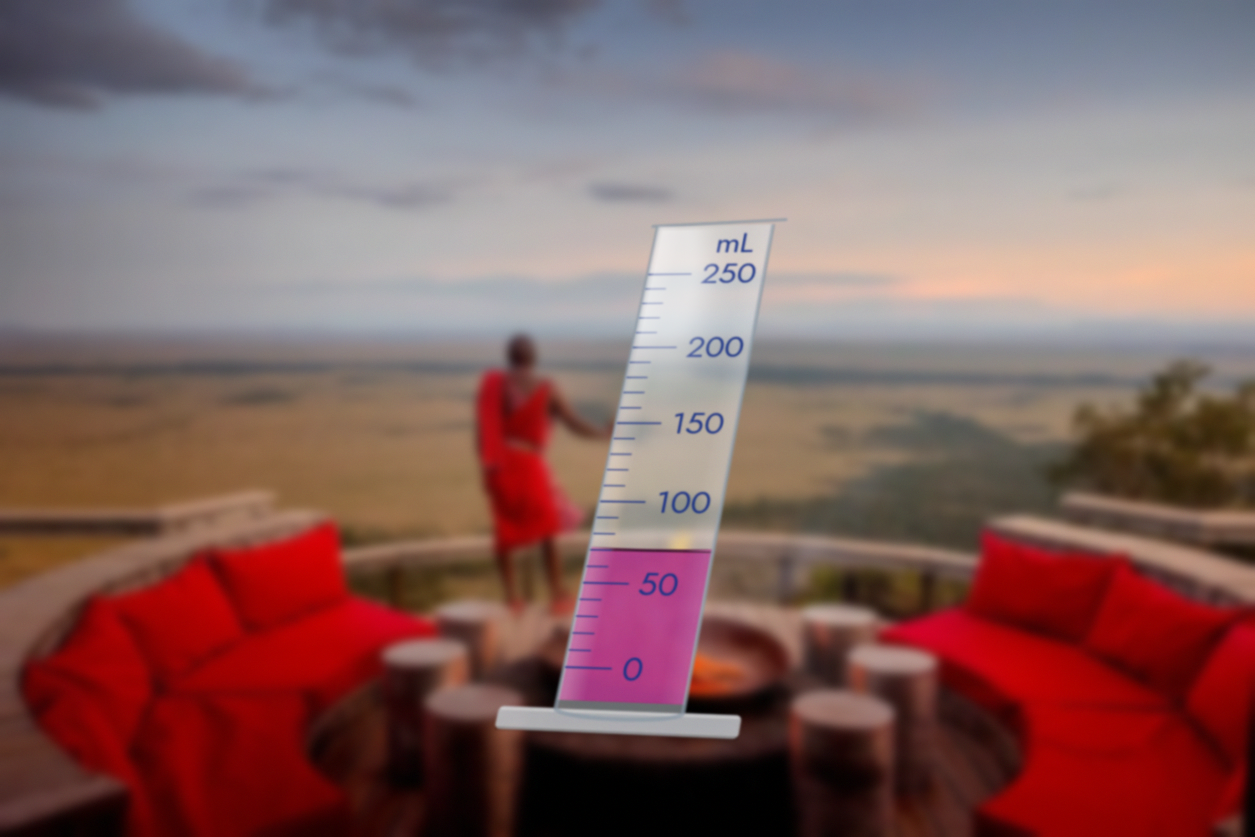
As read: value=70 unit=mL
